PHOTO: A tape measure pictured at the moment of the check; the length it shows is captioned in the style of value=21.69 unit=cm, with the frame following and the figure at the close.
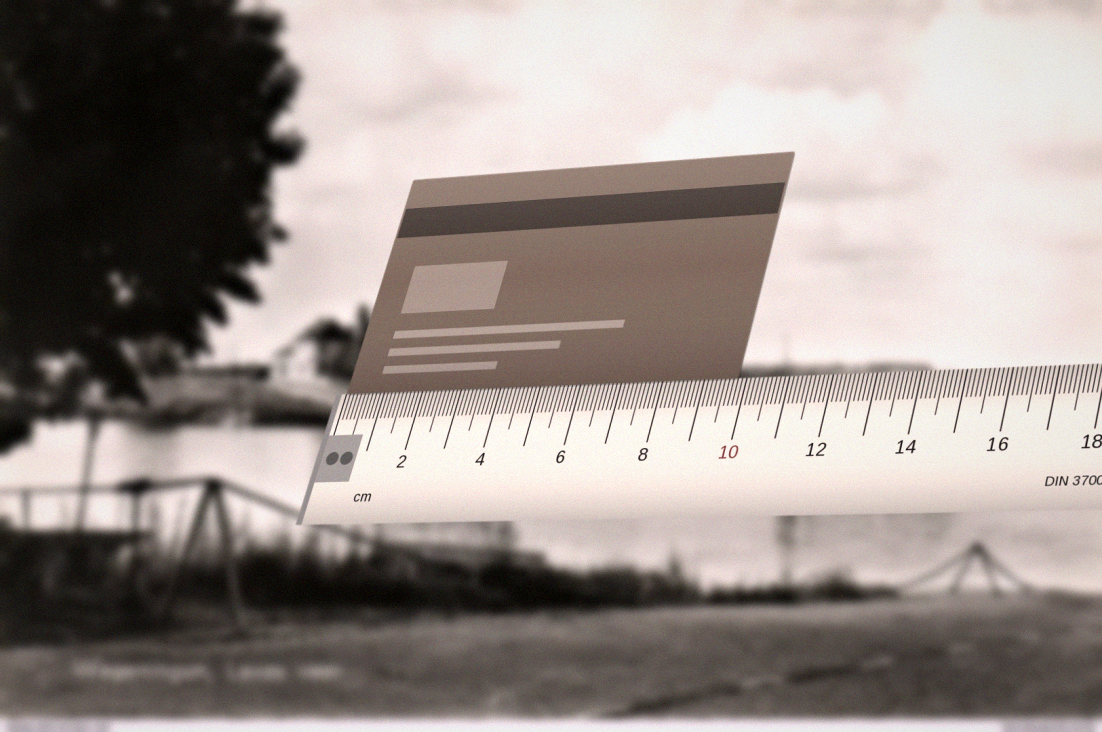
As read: value=9.8 unit=cm
